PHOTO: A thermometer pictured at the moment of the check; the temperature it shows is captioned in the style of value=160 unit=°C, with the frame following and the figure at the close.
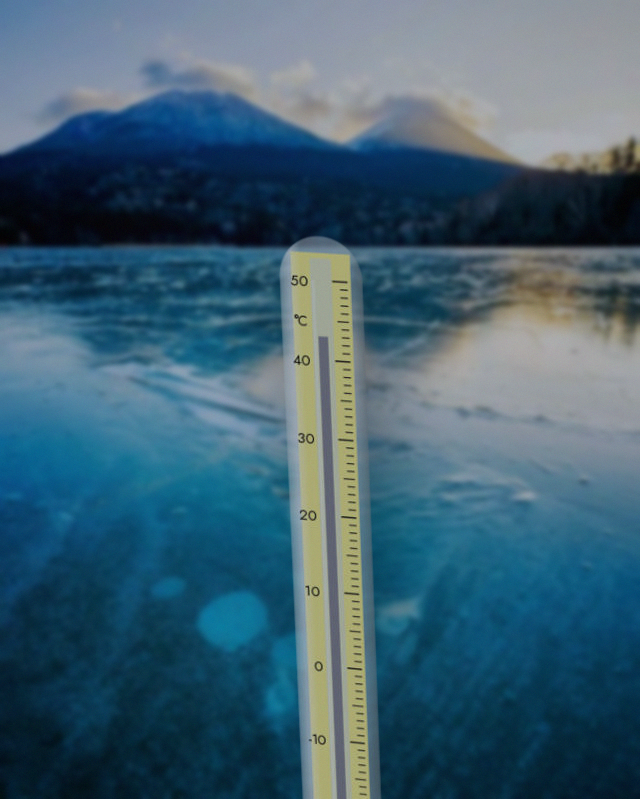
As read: value=43 unit=°C
